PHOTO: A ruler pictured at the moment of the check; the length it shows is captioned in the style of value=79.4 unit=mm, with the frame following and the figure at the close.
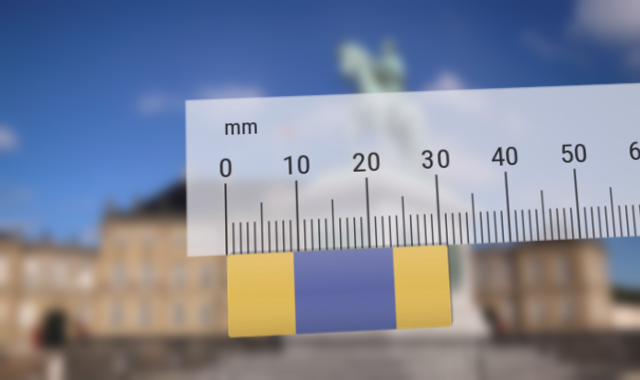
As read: value=31 unit=mm
